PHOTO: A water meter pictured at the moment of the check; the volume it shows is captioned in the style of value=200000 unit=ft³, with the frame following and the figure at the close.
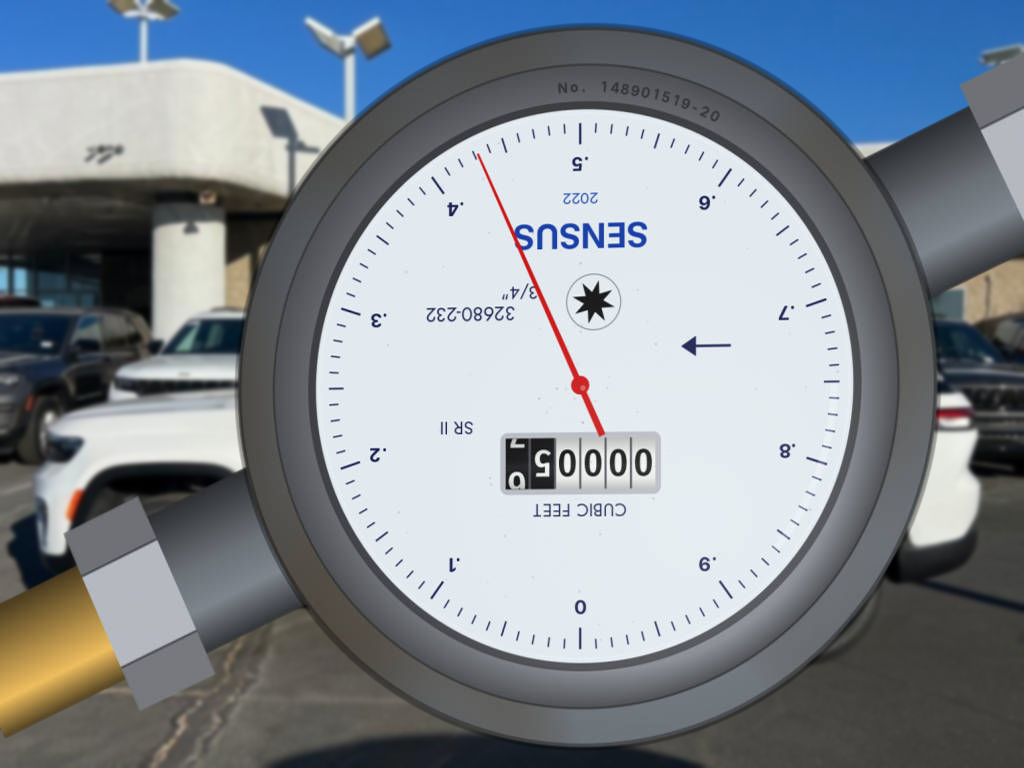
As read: value=56.43 unit=ft³
